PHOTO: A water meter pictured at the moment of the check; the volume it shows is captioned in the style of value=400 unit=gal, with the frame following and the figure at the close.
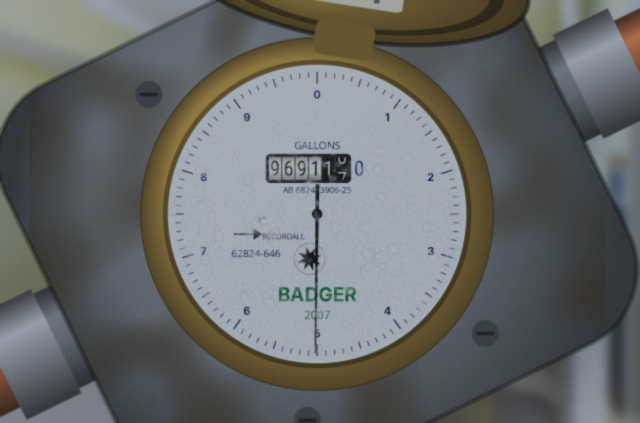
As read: value=9691165.0 unit=gal
